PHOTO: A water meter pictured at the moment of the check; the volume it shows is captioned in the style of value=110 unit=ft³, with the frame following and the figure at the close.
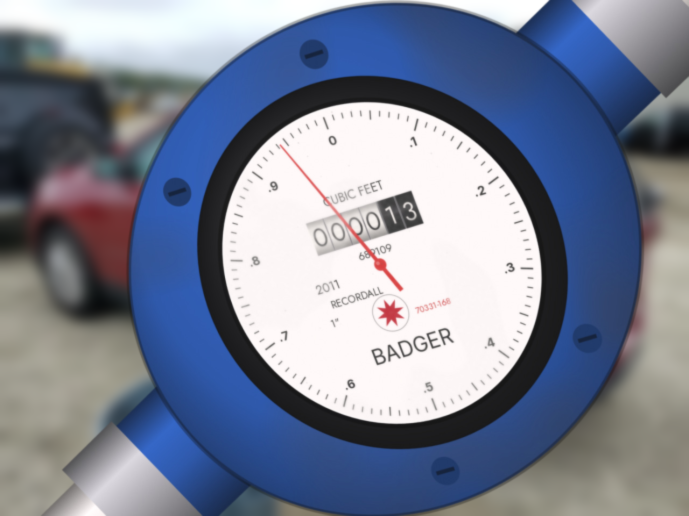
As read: value=12.94 unit=ft³
